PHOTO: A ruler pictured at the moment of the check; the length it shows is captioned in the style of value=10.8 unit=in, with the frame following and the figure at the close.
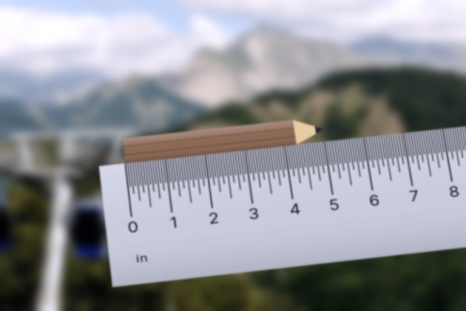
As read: value=5 unit=in
